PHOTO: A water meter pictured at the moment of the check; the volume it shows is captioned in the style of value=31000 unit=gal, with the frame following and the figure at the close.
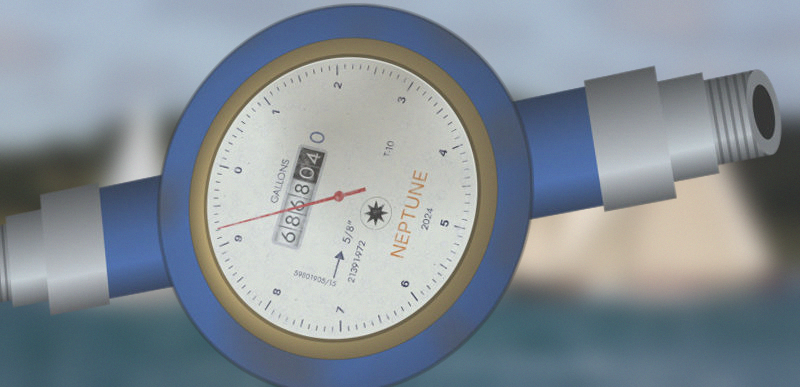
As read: value=6868039.2 unit=gal
